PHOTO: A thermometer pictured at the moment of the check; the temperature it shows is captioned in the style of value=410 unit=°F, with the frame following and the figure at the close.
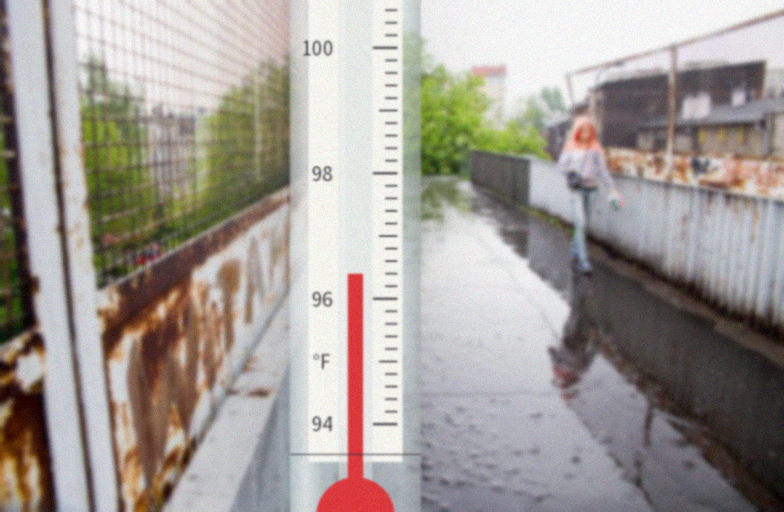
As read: value=96.4 unit=°F
